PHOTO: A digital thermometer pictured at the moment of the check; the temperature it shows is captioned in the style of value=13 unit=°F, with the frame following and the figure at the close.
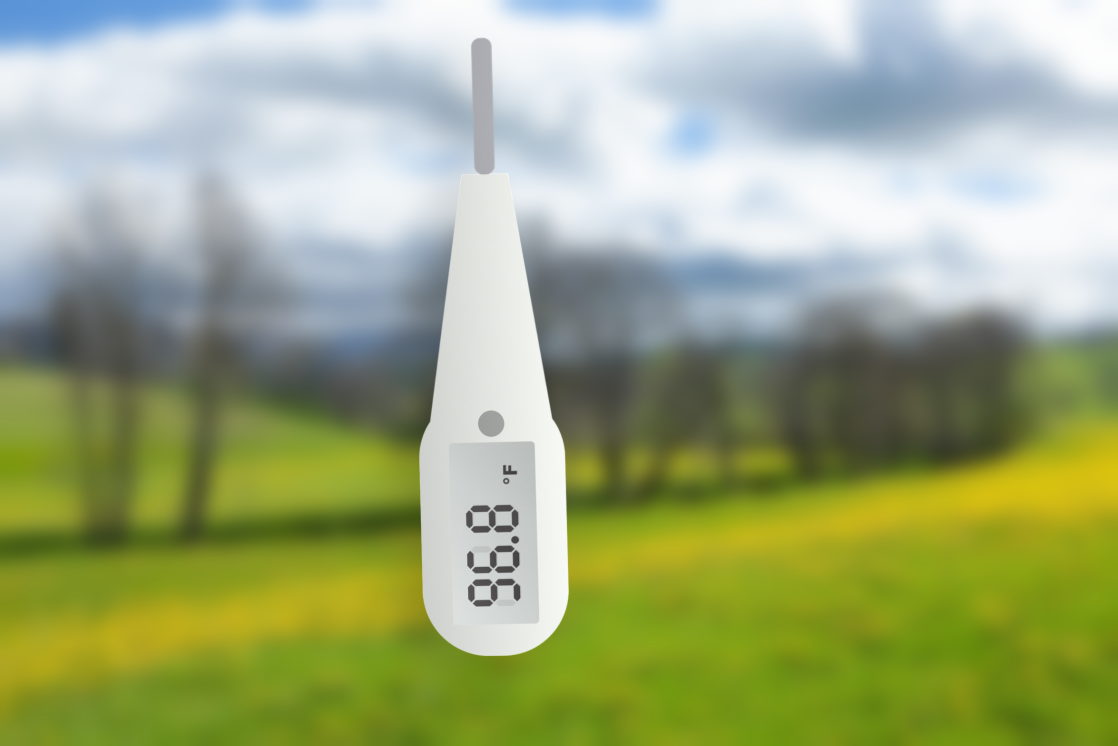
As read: value=96.8 unit=°F
